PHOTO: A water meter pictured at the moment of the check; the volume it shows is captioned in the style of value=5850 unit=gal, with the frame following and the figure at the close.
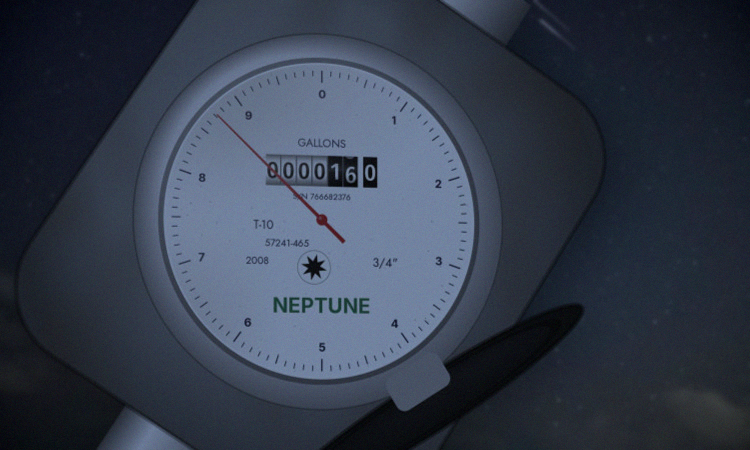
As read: value=158.7 unit=gal
